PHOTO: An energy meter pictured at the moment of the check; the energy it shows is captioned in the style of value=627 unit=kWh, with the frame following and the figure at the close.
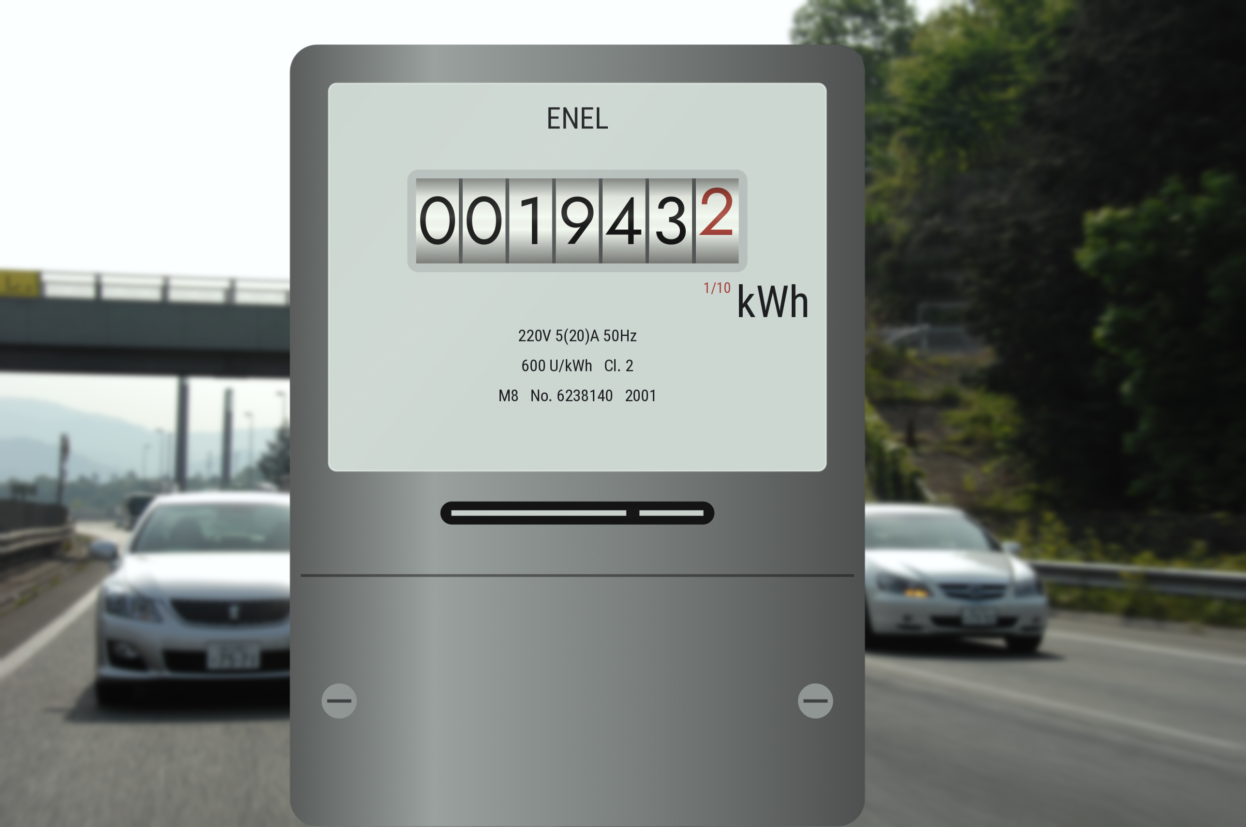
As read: value=1943.2 unit=kWh
